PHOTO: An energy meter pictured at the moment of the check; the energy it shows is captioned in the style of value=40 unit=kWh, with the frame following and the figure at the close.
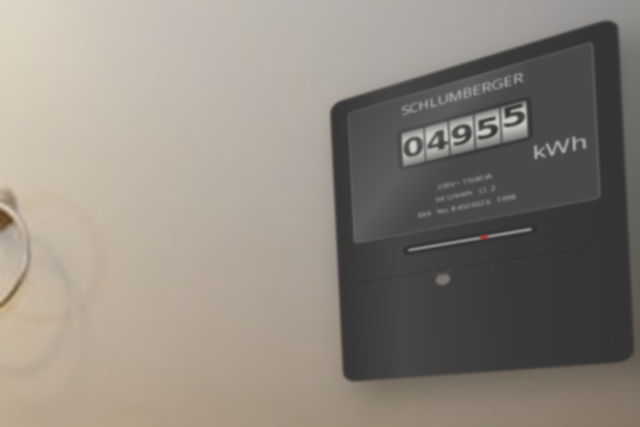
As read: value=4955 unit=kWh
